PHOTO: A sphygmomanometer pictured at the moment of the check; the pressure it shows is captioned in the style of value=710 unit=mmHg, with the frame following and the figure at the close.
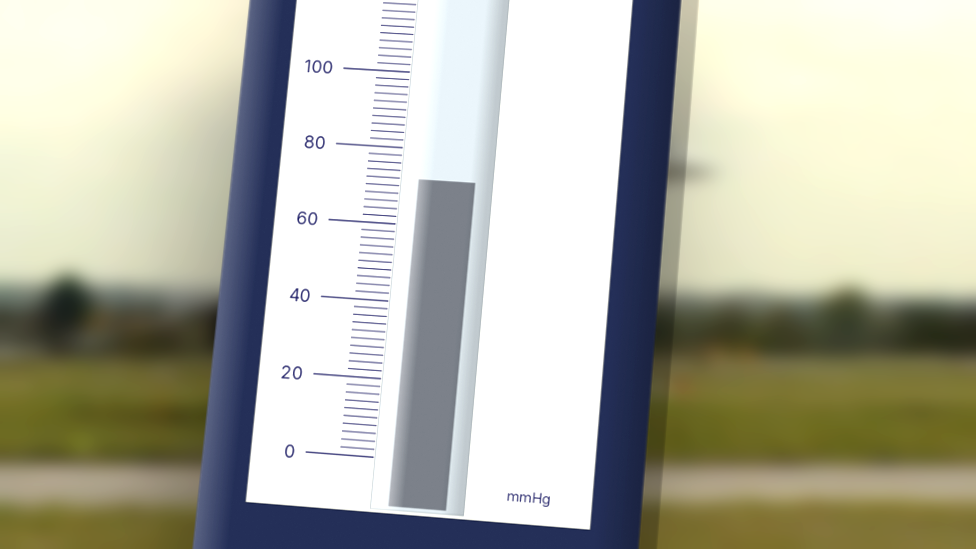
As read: value=72 unit=mmHg
